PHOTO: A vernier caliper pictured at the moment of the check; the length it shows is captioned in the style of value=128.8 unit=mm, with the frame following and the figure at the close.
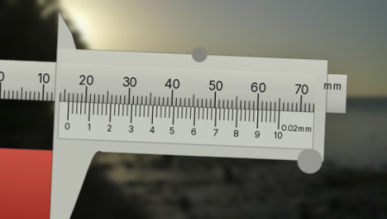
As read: value=16.0 unit=mm
